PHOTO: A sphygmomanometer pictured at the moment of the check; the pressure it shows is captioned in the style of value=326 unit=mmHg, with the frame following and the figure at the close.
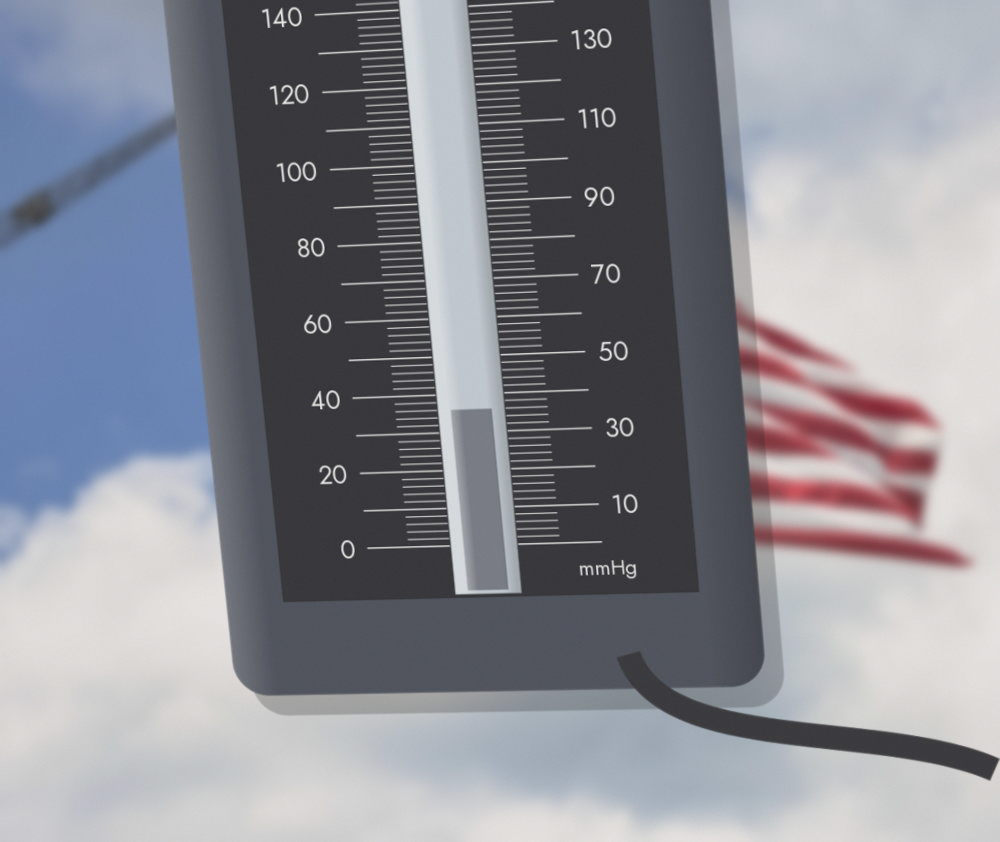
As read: value=36 unit=mmHg
